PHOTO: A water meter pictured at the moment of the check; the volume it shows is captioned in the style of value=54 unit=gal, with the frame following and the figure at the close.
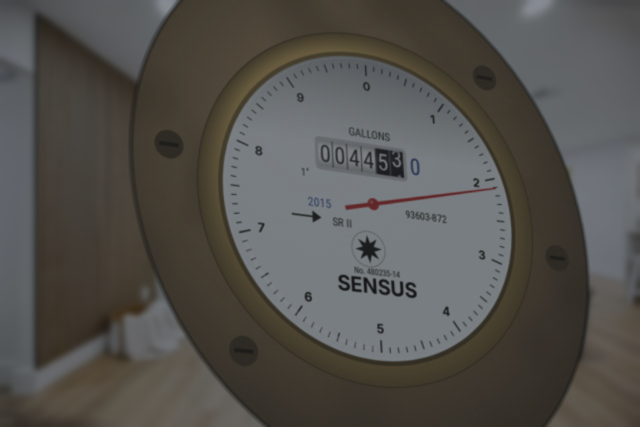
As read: value=44532.1 unit=gal
